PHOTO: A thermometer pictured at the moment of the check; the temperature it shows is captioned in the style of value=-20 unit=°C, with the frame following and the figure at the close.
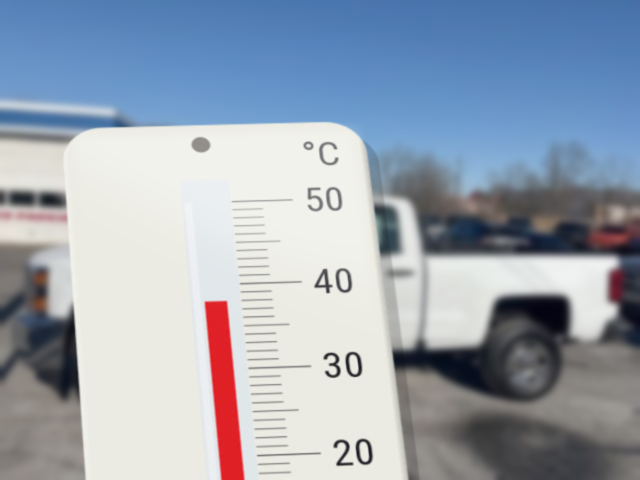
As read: value=38 unit=°C
